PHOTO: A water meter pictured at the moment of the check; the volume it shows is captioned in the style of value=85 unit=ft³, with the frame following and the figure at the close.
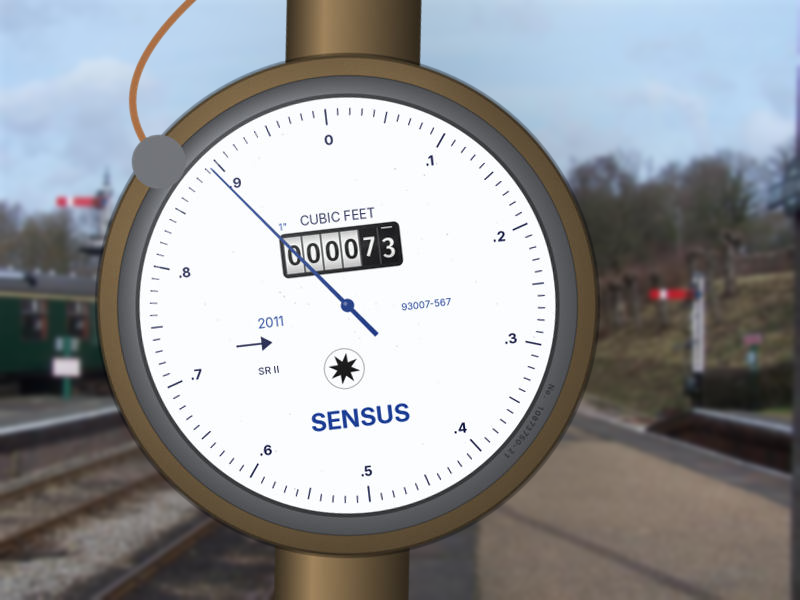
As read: value=72.89 unit=ft³
